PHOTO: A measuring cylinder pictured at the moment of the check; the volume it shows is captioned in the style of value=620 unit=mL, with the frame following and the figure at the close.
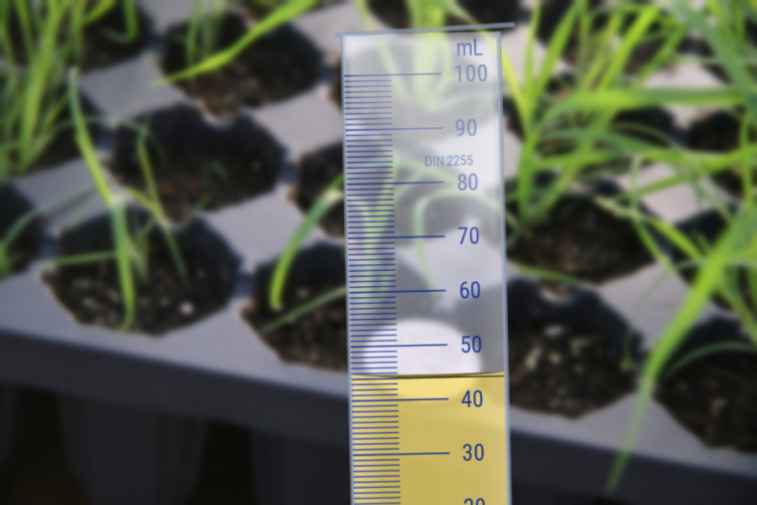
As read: value=44 unit=mL
